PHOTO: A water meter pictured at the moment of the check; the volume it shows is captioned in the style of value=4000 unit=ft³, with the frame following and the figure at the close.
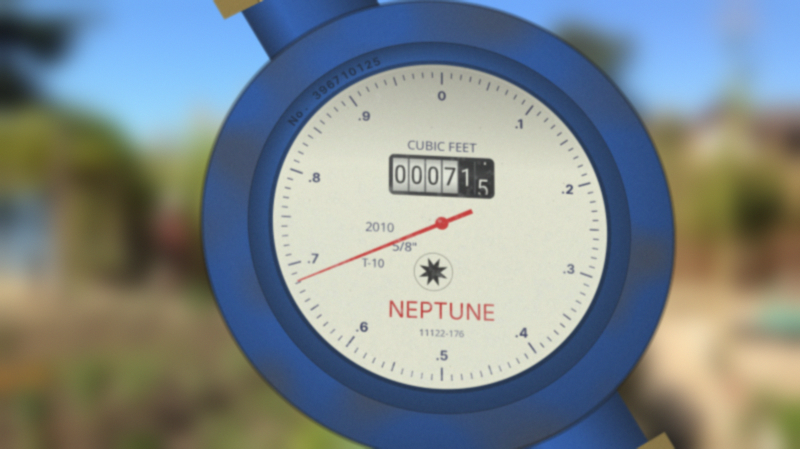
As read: value=714.68 unit=ft³
